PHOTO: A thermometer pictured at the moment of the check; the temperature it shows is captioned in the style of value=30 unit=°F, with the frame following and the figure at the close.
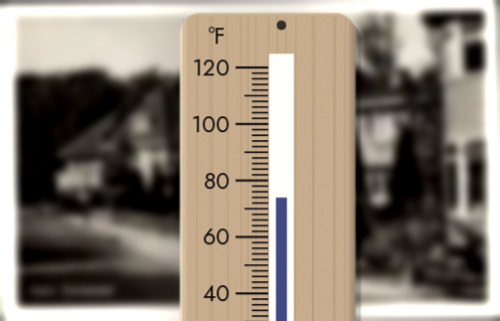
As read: value=74 unit=°F
